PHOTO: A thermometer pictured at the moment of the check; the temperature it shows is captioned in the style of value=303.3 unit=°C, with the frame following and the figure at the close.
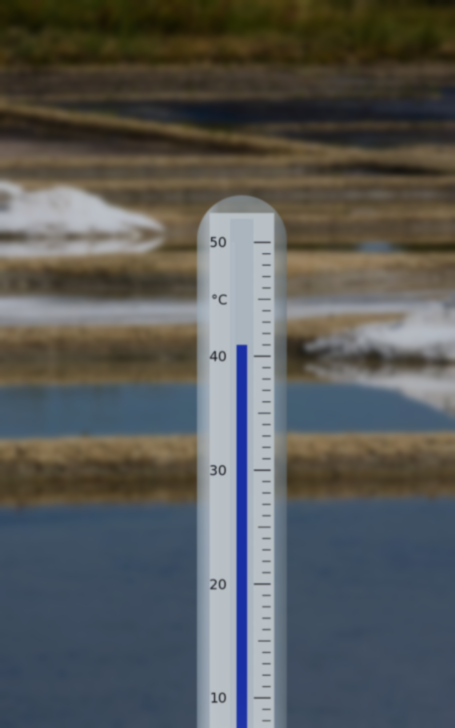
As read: value=41 unit=°C
